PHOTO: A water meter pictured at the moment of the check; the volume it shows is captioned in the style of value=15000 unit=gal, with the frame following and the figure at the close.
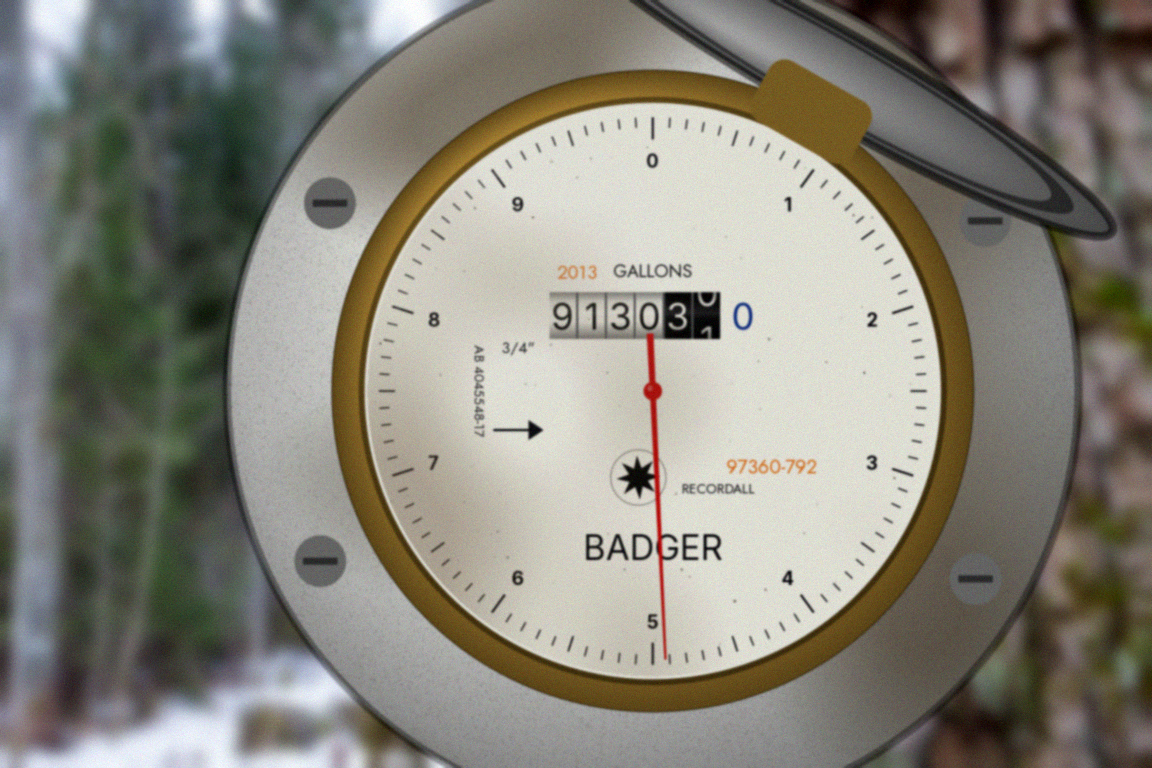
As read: value=9130304.9 unit=gal
